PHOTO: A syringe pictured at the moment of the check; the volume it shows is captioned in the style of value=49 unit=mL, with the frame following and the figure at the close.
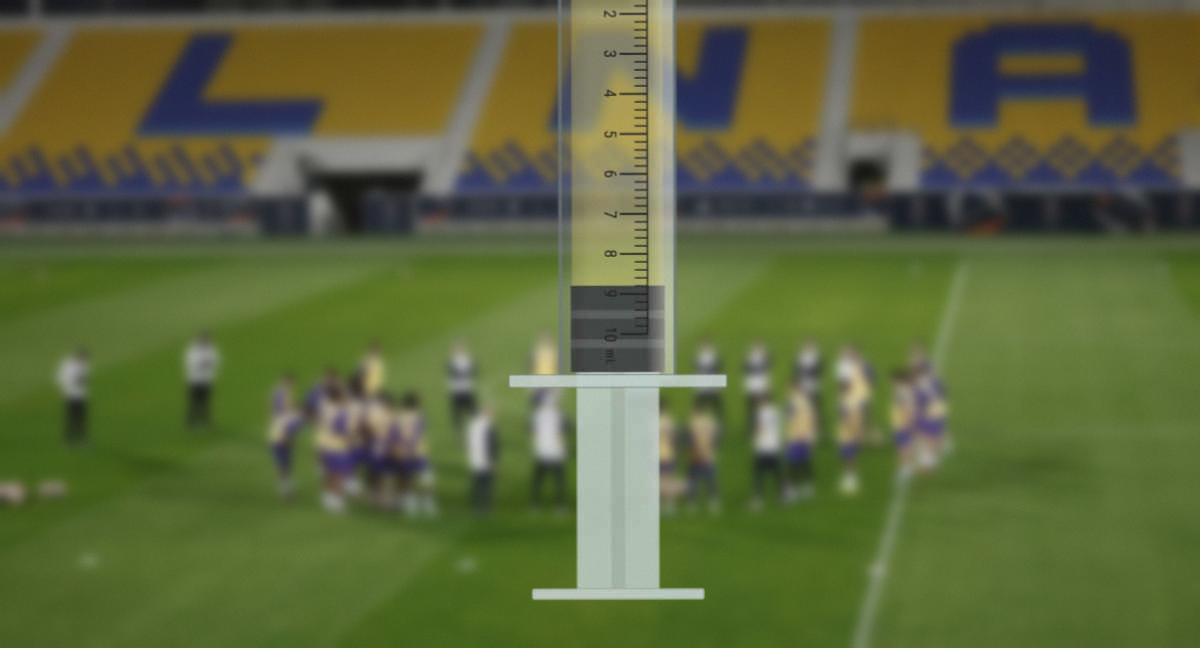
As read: value=8.8 unit=mL
